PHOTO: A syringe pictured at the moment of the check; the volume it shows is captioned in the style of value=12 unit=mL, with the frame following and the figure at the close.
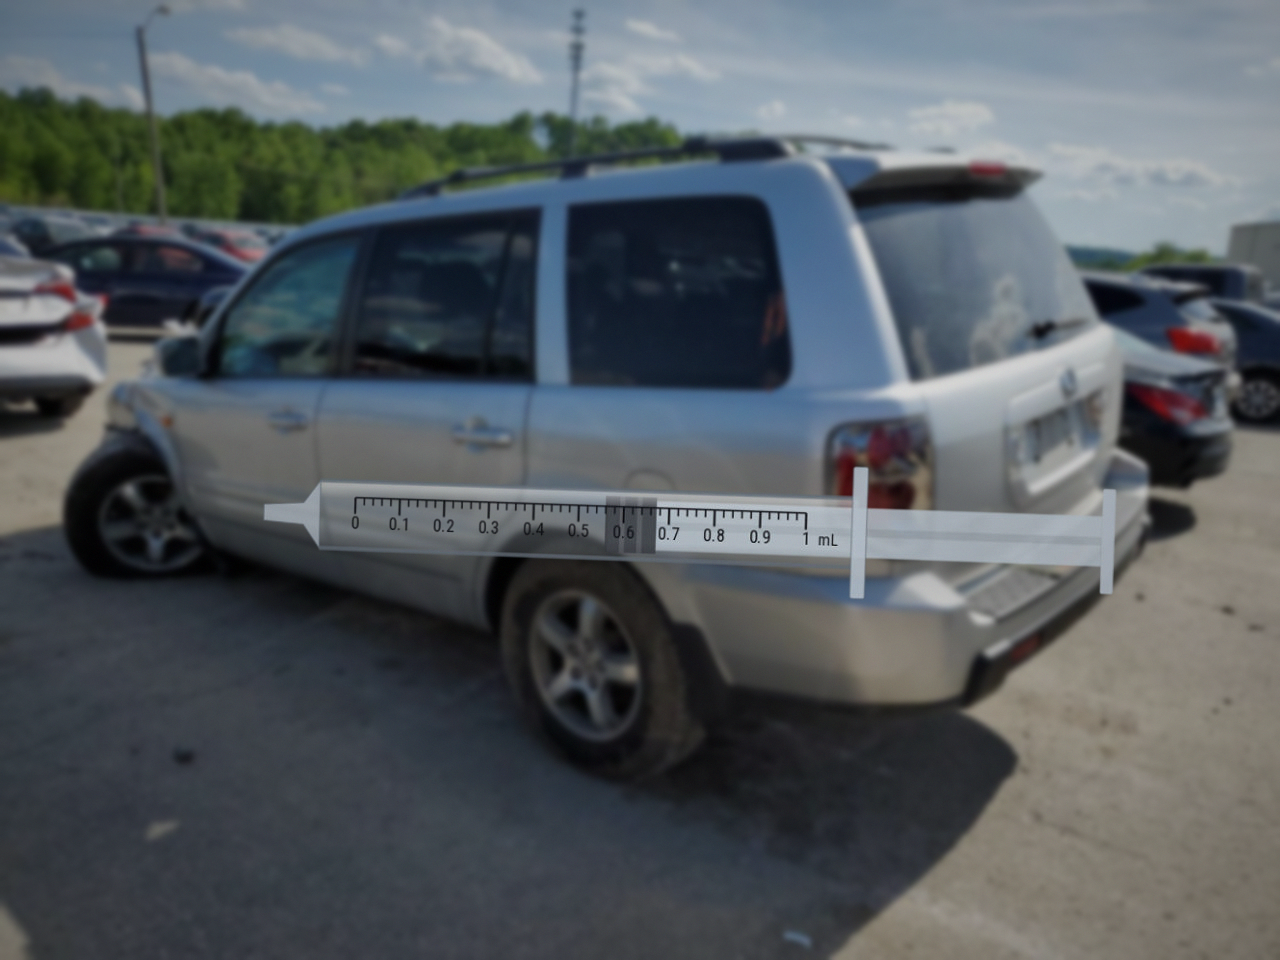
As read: value=0.56 unit=mL
